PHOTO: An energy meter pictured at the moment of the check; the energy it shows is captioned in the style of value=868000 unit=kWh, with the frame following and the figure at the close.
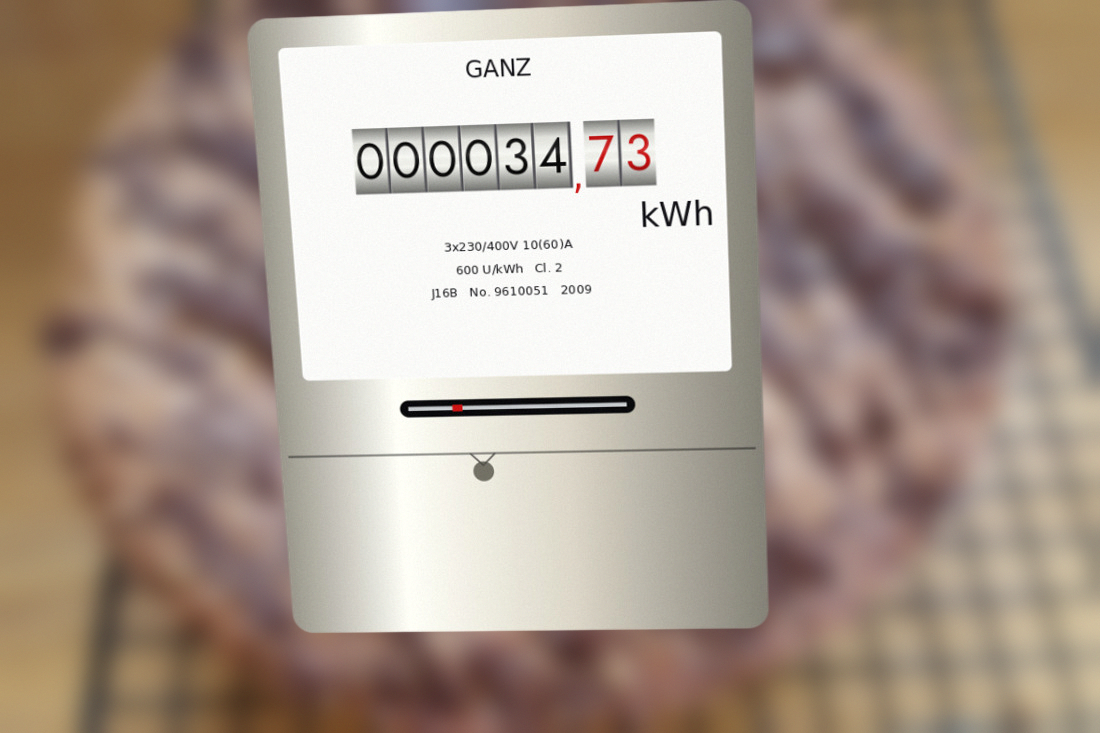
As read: value=34.73 unit=kWh
